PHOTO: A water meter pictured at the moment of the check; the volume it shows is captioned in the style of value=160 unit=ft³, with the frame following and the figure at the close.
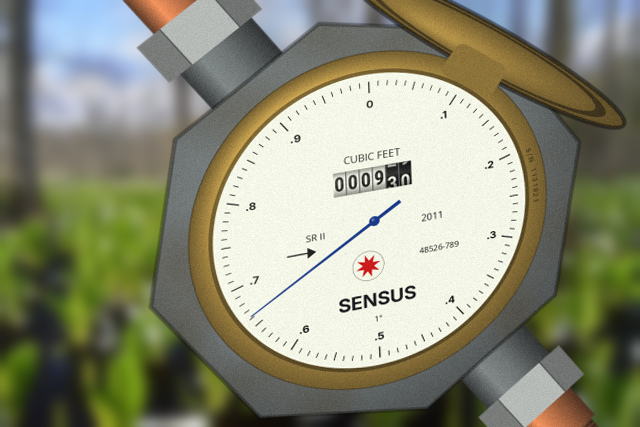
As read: value=929.66 unit=ft³
